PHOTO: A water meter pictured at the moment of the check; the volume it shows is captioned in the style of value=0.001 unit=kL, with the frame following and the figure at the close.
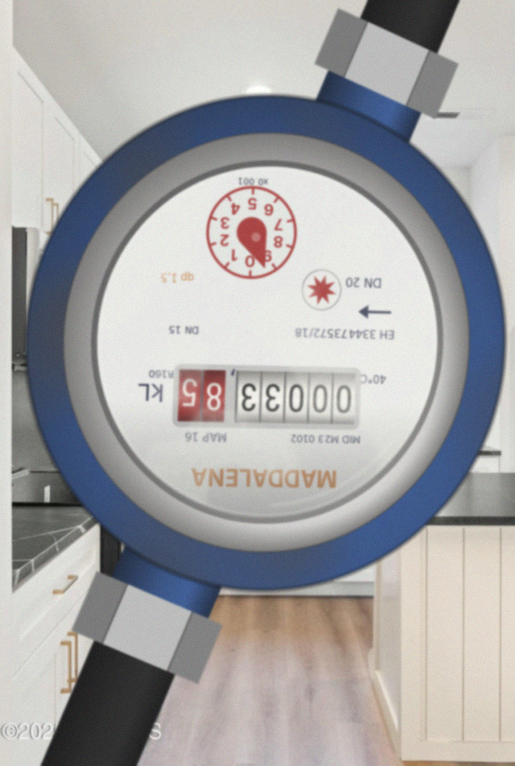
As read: value=33.849 unit=kL
